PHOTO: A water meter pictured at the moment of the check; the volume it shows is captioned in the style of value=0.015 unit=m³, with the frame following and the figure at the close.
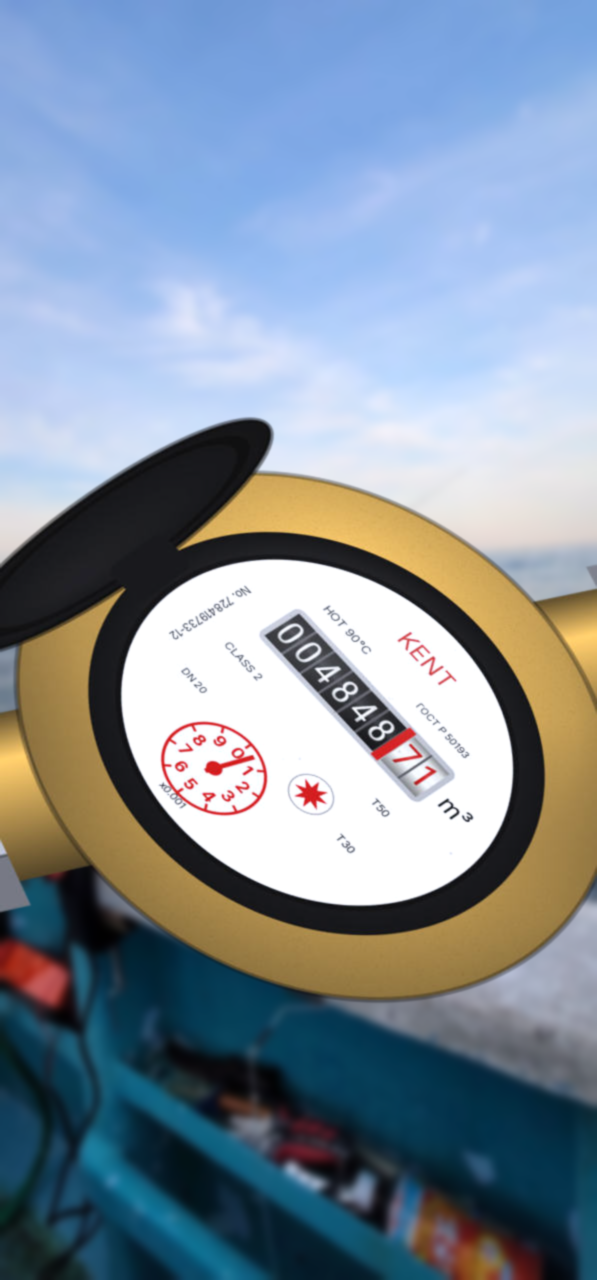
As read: value=4848.710 unit=m³
